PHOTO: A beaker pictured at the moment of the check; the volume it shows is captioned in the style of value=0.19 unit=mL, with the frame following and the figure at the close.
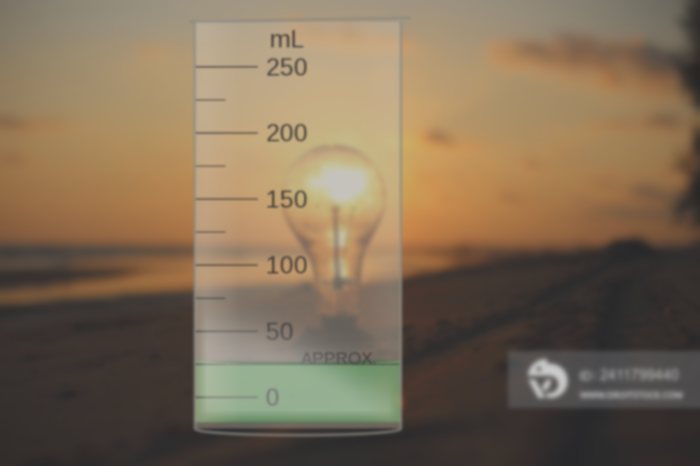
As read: value=25 unit=mL
